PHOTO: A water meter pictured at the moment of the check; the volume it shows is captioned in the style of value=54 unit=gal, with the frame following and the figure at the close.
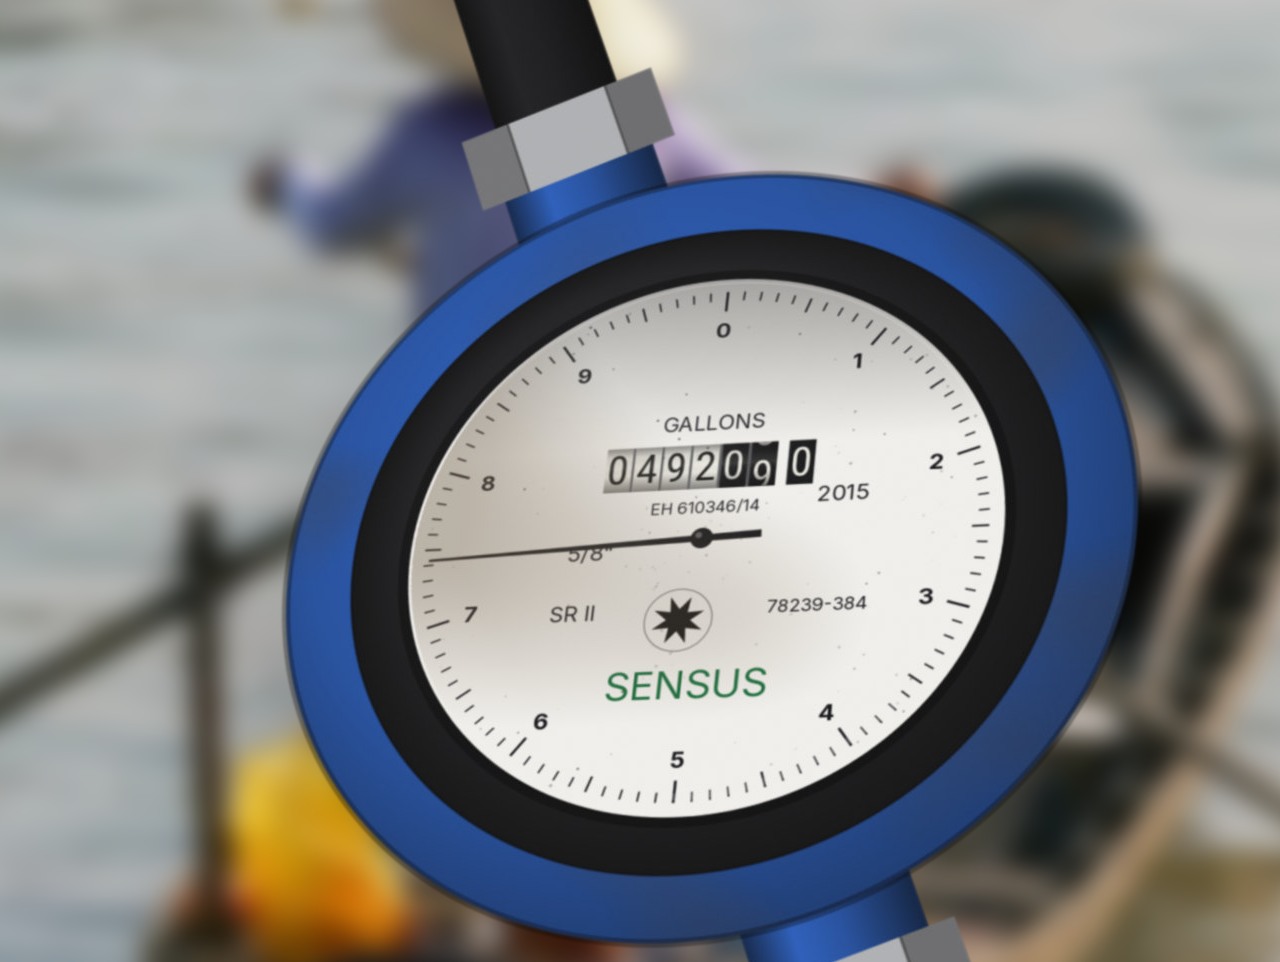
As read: value=492087.4 unit=gal
